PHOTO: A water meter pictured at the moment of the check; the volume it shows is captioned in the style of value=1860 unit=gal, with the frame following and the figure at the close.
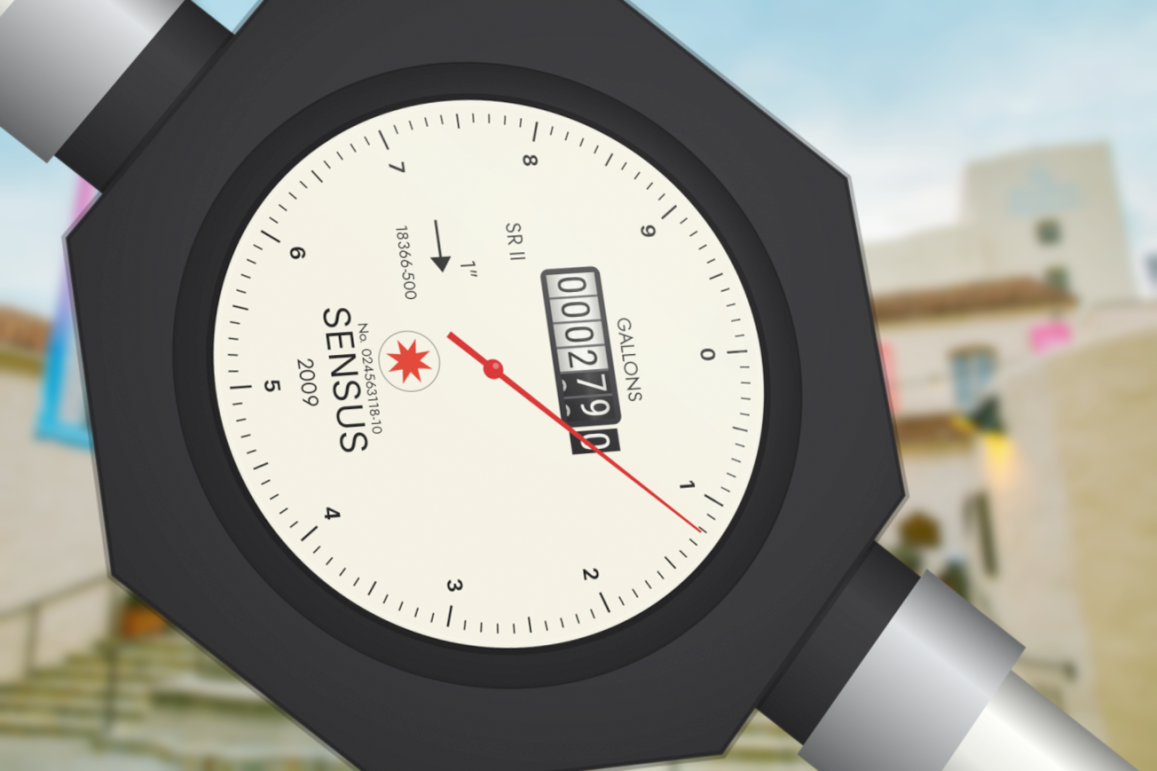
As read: value=2791.2 unit=gal
